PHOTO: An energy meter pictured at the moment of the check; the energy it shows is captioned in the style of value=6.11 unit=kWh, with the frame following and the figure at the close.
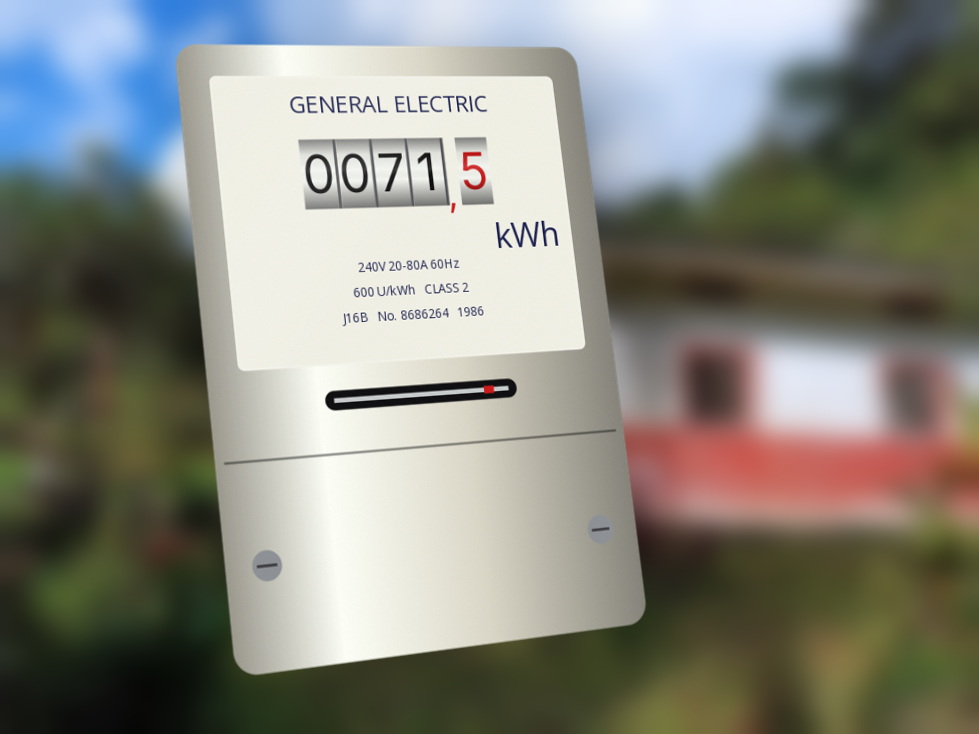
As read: value=71.5 unit=kWh
